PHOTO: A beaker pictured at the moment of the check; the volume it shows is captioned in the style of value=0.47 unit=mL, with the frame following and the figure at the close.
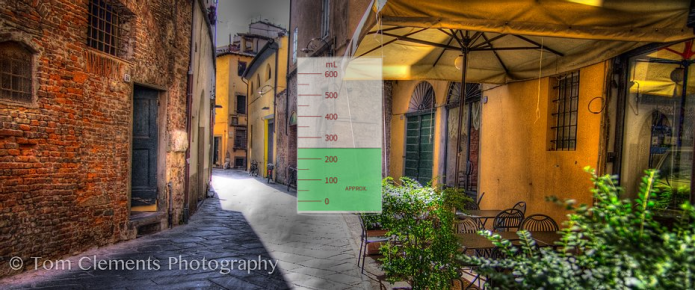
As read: value=250 unit=mL
